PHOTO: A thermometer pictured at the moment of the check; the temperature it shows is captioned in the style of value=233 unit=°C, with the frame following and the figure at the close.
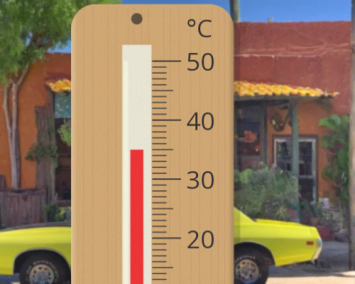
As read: value=35 unit=°C
